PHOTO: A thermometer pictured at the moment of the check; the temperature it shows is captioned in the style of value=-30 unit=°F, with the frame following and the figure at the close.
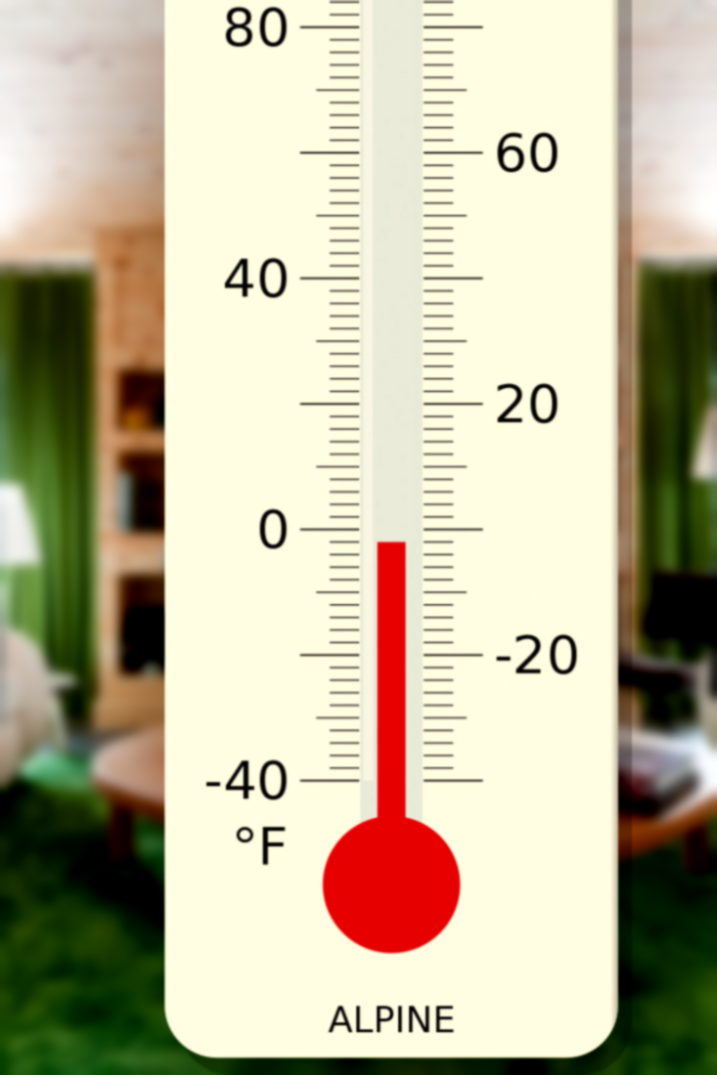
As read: value=-2 unit=°F
